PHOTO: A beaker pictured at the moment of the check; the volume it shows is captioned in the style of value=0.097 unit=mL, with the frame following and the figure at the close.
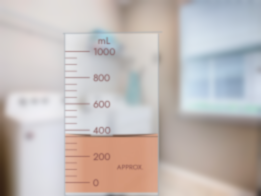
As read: value=350 unit=mL
